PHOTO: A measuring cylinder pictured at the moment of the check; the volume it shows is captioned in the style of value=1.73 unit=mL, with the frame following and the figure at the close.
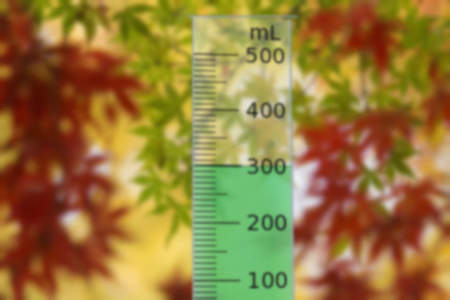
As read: value=300 unit=mL
